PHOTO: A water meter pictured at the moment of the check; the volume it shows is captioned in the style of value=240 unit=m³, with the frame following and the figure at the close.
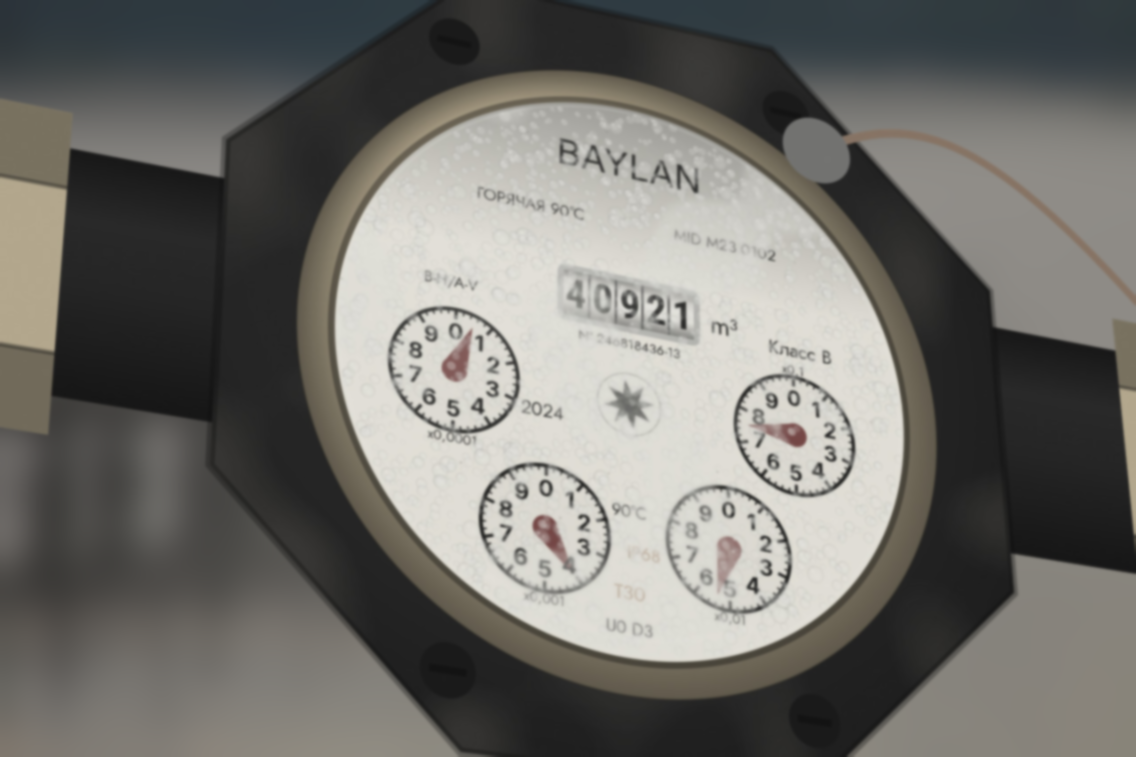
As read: value=40921.7540 unit=m³
